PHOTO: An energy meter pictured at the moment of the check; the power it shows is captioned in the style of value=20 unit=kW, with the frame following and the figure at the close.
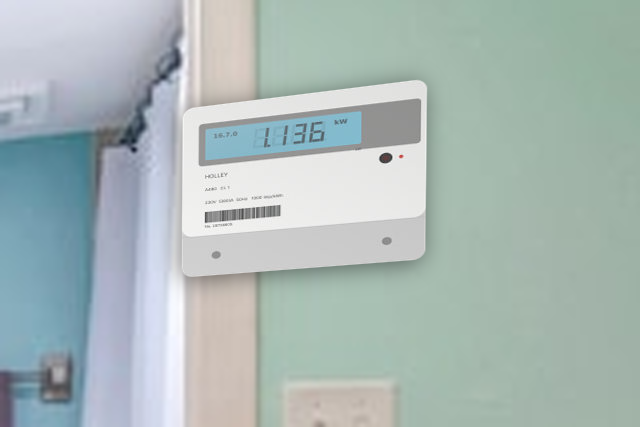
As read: value=1.136 unit=kW
